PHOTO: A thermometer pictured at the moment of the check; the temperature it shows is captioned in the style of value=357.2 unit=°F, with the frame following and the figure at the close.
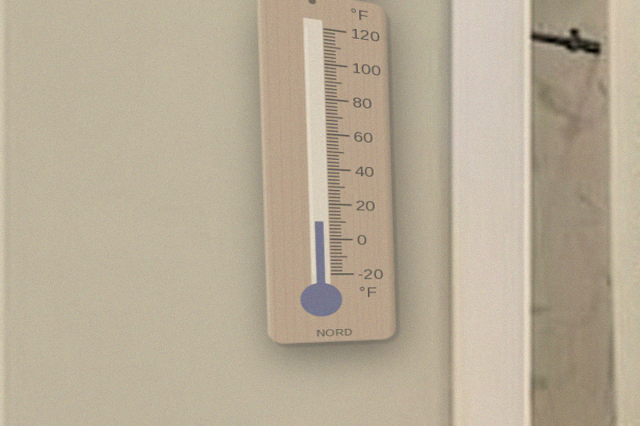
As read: value=10 unit=°F
